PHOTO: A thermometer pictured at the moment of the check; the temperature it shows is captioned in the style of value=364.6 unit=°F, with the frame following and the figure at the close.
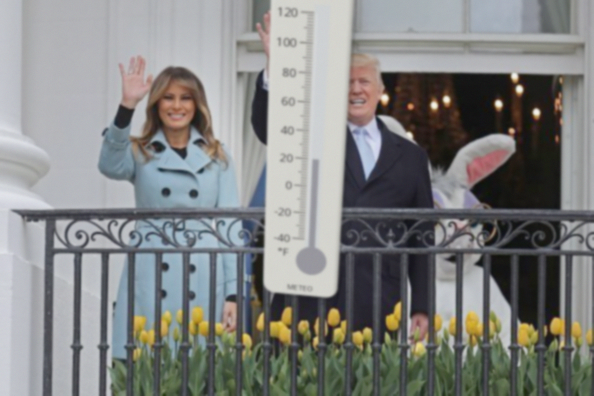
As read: value=20 unit=°F
